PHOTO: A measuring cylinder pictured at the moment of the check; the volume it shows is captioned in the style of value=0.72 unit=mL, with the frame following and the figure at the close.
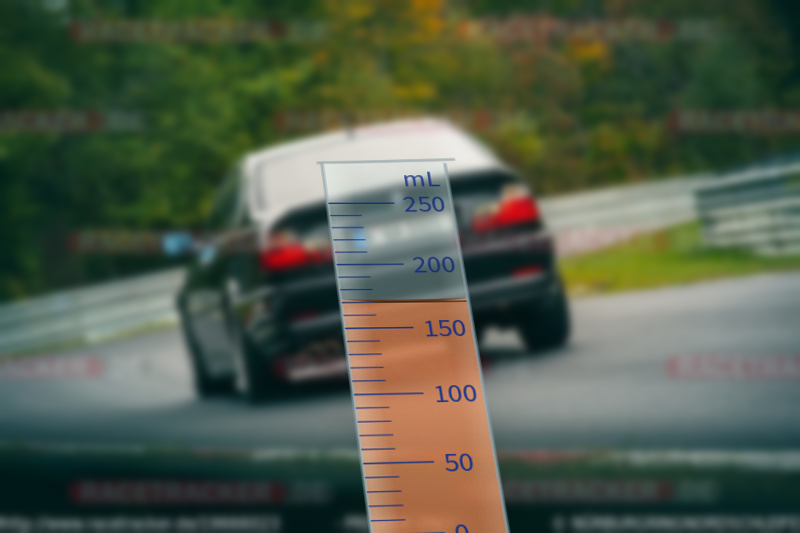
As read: value=170 unit=mL
